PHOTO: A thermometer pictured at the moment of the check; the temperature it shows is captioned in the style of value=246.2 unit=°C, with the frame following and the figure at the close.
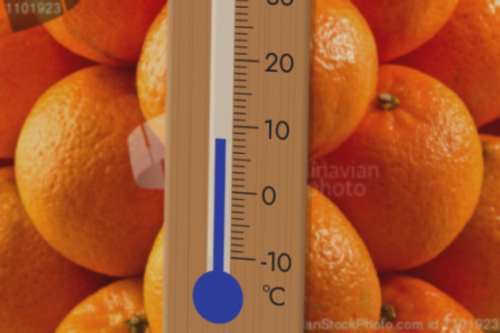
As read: value=8 unit=°C
